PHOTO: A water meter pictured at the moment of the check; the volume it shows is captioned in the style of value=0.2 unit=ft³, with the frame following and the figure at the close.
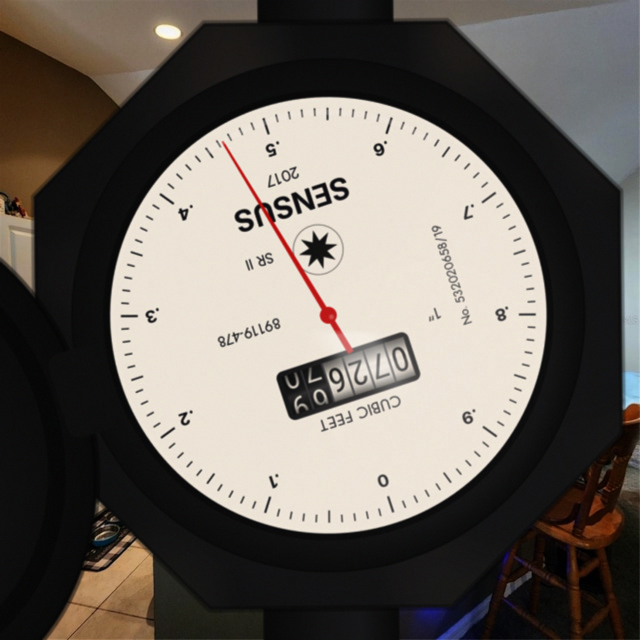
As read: value=72669.46 unit=ft³
